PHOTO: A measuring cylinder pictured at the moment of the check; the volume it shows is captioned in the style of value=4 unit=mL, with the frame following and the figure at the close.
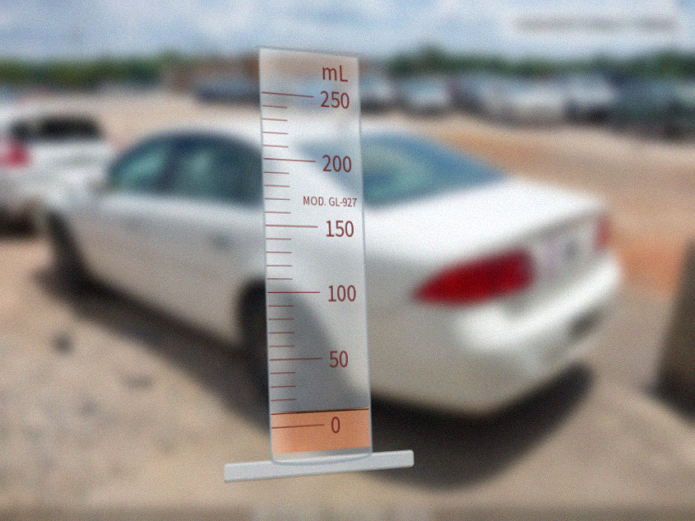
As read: value=10 unit=mL
